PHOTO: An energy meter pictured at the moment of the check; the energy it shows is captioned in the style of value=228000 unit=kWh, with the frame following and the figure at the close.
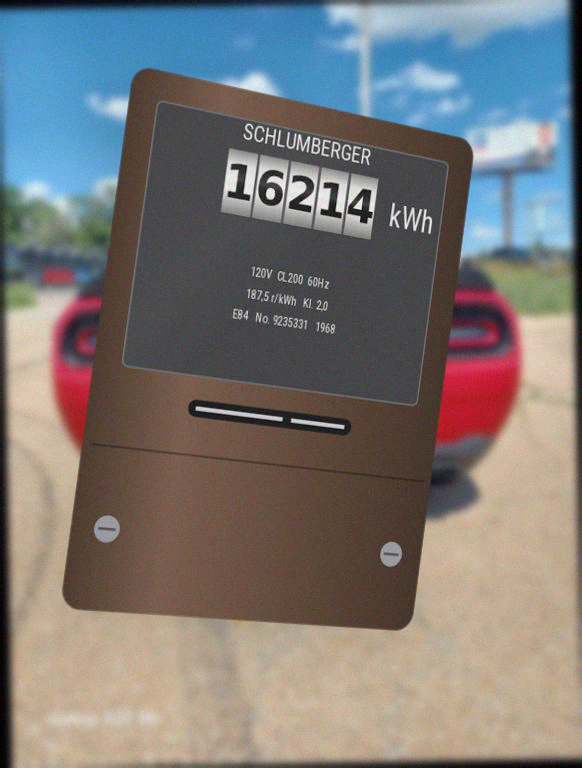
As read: value=16214 unit=kWh
